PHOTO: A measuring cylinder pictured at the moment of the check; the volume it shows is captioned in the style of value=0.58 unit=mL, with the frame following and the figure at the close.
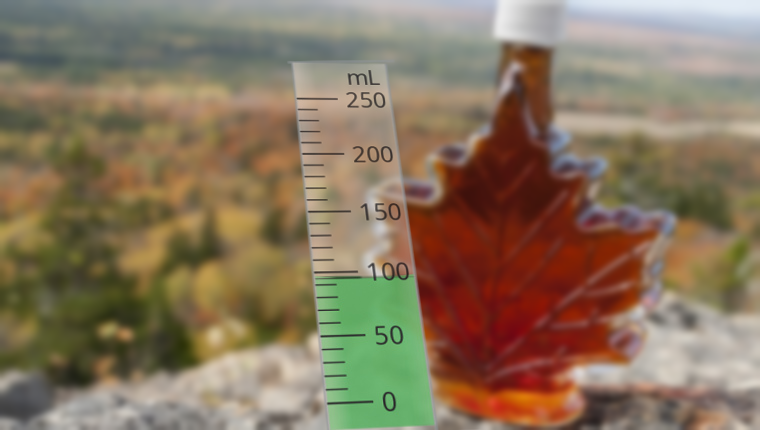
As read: value=95 unit=mL
